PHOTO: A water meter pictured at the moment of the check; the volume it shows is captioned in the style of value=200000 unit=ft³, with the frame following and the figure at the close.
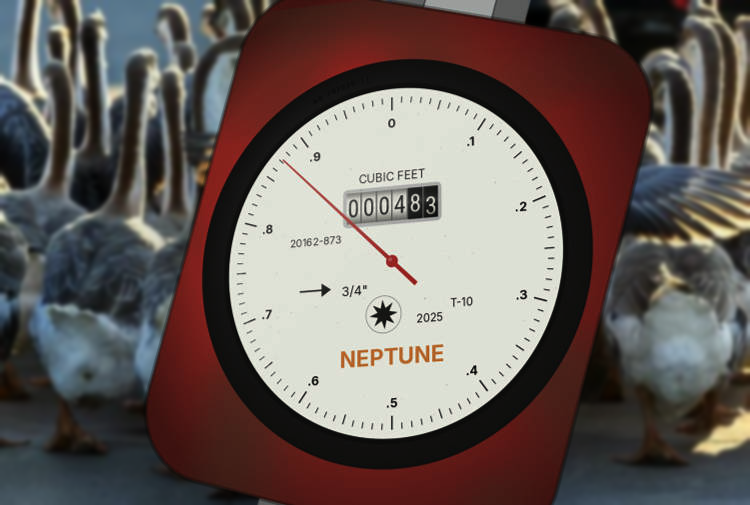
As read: value=482.87 unit=ft³
